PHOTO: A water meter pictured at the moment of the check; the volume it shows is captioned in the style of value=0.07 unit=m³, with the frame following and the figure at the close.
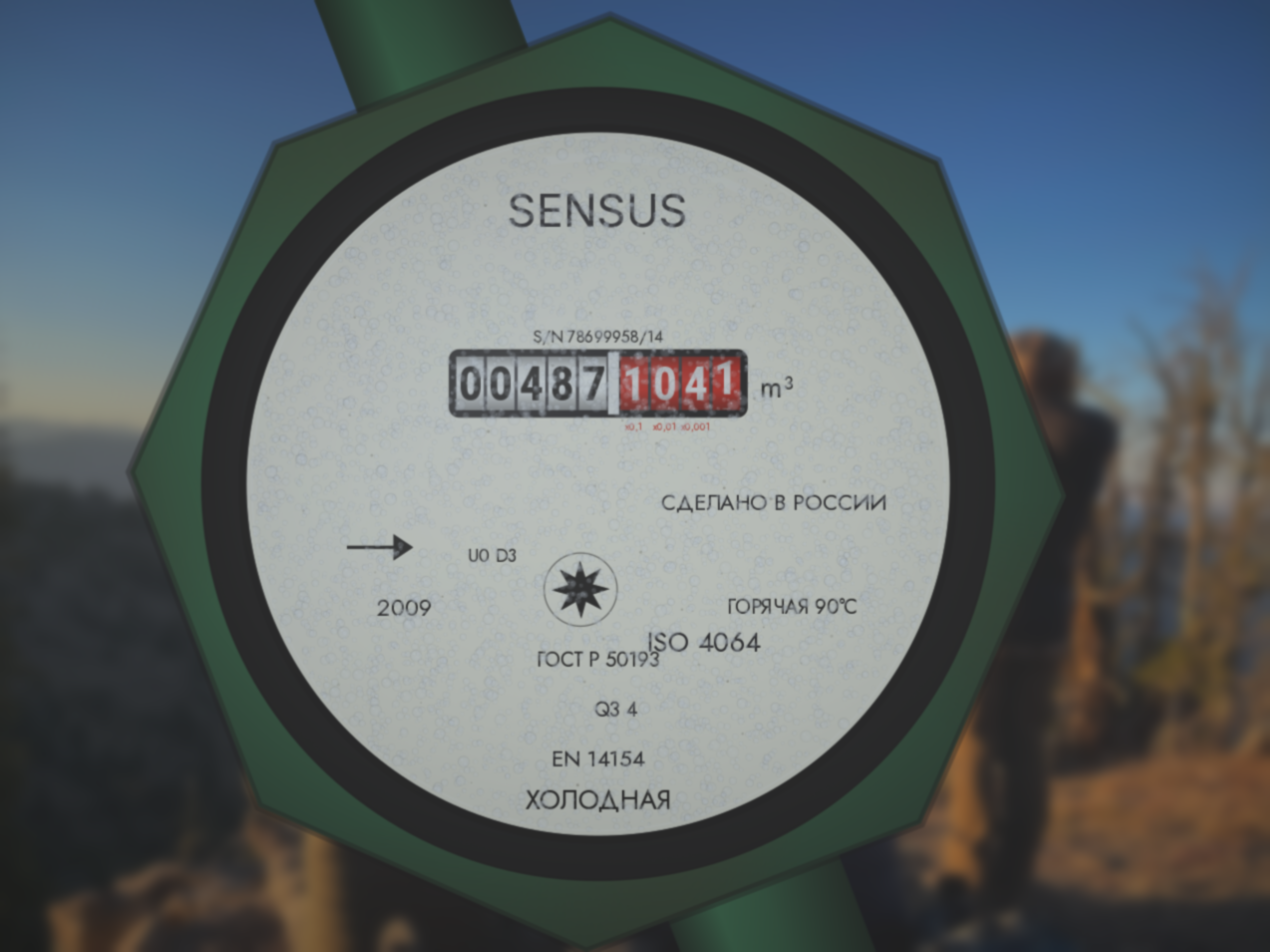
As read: value=487.1041 unit=m³
